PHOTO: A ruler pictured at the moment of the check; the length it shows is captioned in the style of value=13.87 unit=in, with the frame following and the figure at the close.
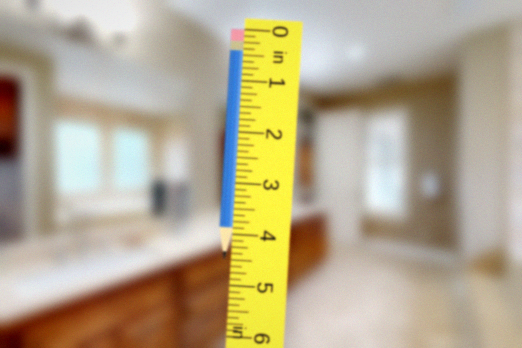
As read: value=4.5 unit=in
